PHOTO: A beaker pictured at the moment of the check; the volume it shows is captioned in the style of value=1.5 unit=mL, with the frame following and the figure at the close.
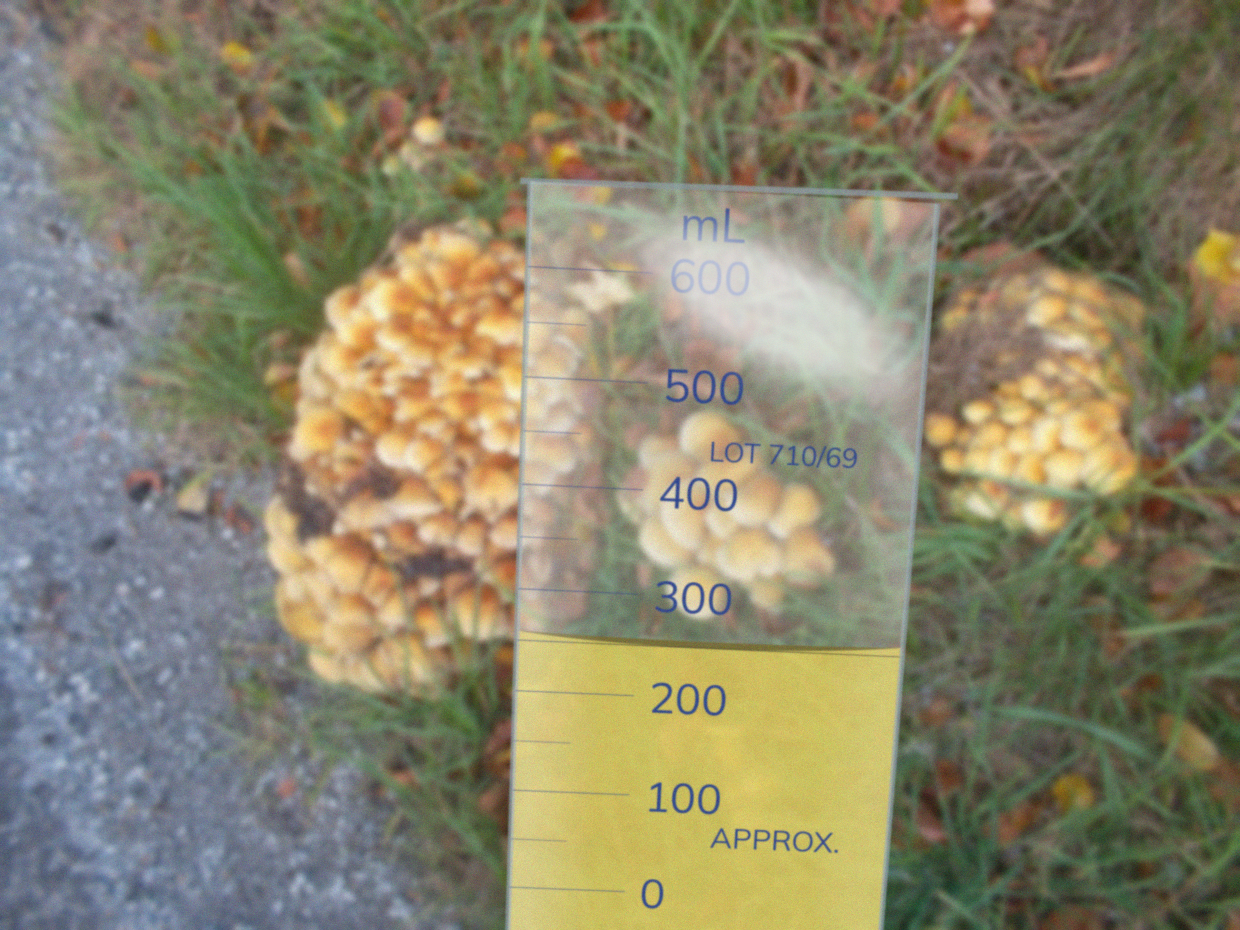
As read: value=250 unit=mL
